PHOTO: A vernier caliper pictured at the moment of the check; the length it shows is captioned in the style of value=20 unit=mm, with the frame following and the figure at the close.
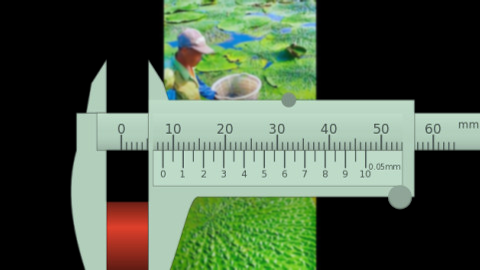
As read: value=8.0 unit=mm
